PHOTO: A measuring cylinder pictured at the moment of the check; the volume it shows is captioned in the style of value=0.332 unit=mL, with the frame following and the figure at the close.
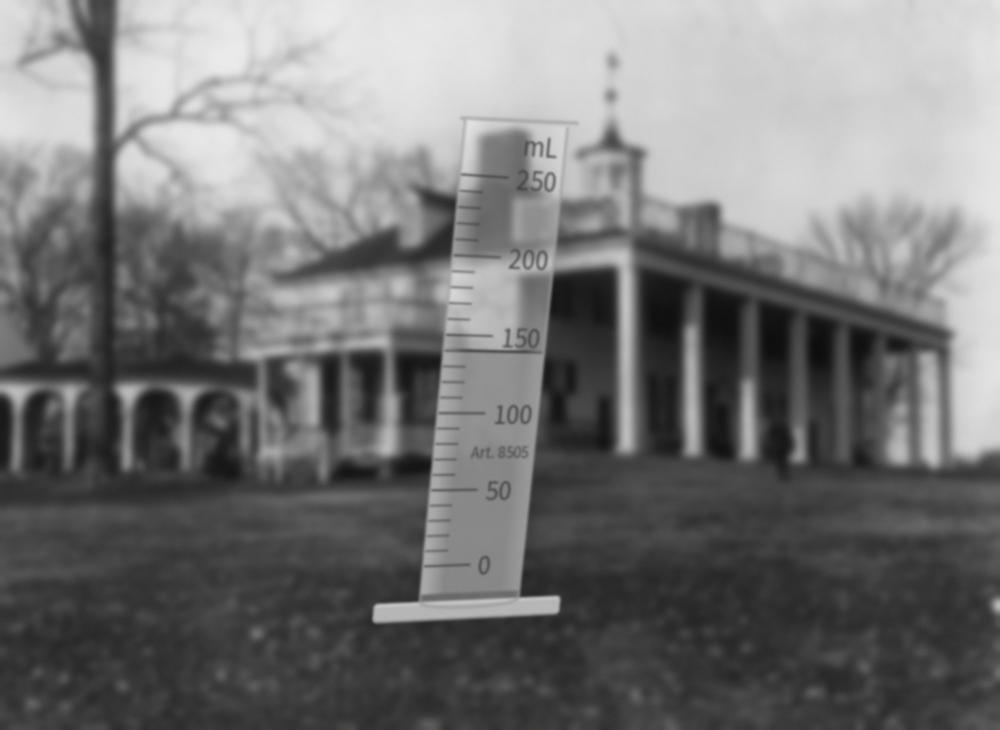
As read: value=140 unit=mL
